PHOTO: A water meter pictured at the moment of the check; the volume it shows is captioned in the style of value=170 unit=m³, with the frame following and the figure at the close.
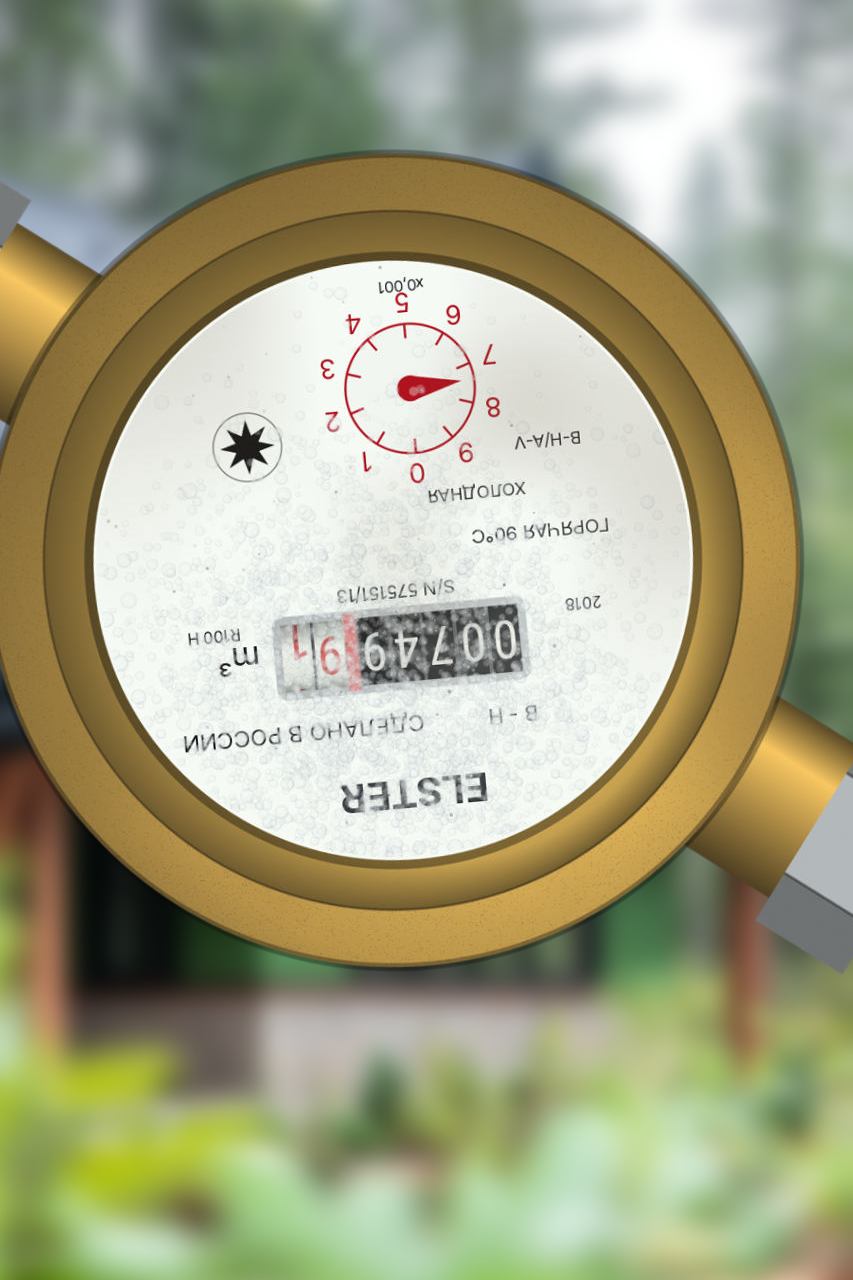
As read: value=749.907 unit=m³
